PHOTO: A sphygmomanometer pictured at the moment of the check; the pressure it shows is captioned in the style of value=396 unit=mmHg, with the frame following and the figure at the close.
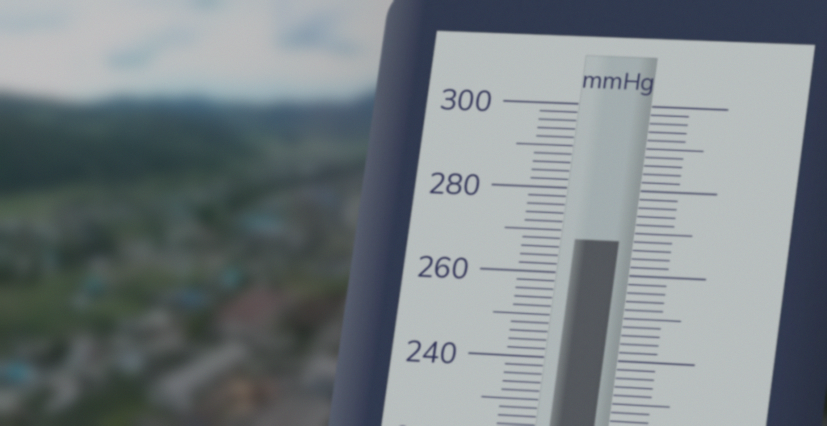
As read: value=268 unit=mmHg
